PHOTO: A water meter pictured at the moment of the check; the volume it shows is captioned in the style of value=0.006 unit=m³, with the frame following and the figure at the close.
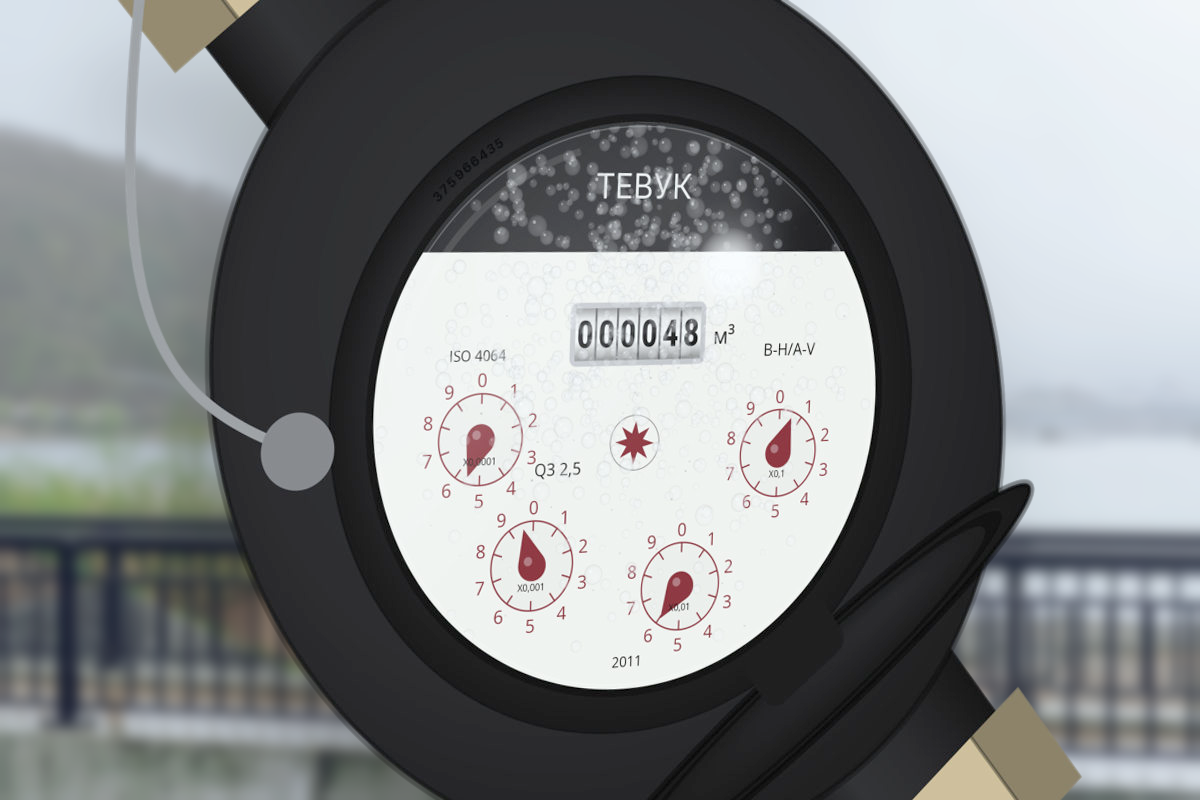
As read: value=48.0595 unit=m³
